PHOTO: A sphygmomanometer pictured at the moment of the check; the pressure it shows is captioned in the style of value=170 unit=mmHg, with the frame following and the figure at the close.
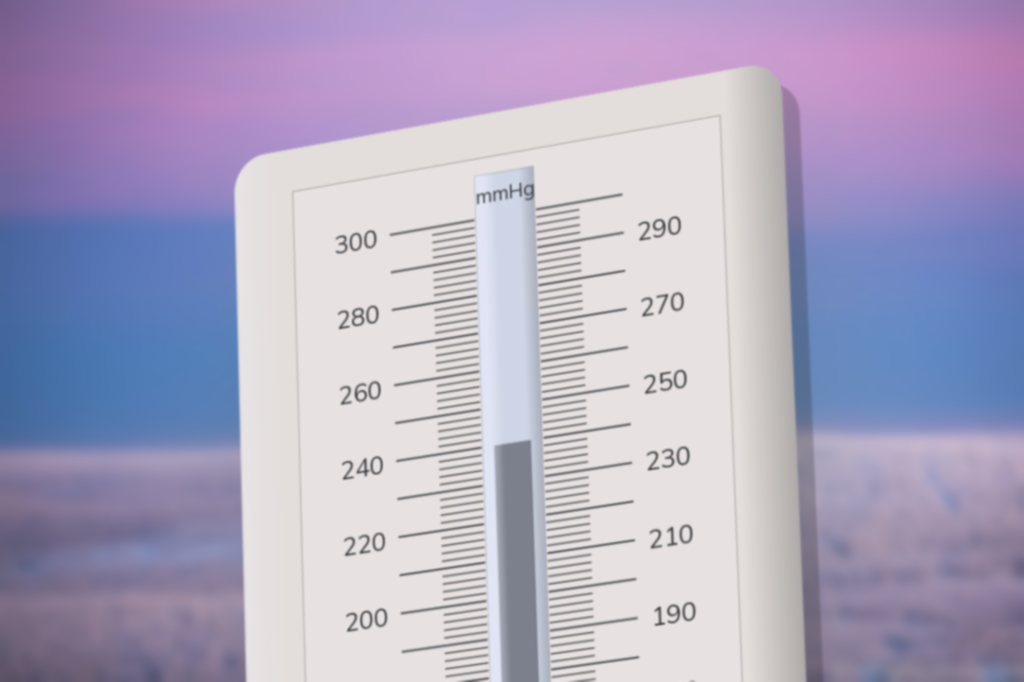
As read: value=240 unit=mmHg
